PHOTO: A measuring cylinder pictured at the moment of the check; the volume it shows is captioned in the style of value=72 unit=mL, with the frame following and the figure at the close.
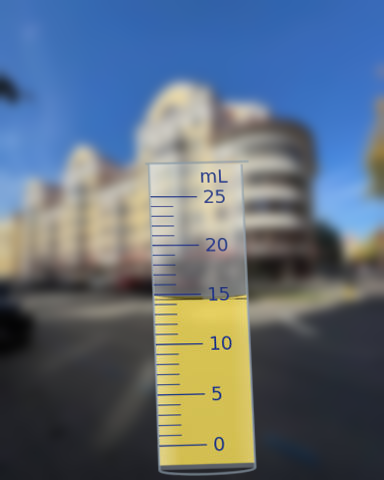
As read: value=14.5 unit=mL
